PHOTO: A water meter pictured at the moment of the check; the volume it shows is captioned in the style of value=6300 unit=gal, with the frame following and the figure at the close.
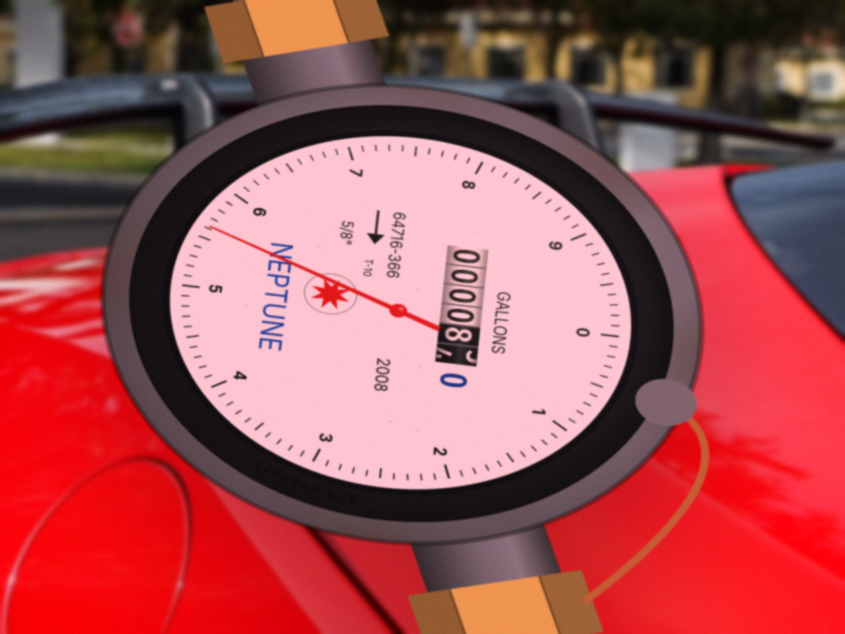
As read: value=835.6 unit=gal
